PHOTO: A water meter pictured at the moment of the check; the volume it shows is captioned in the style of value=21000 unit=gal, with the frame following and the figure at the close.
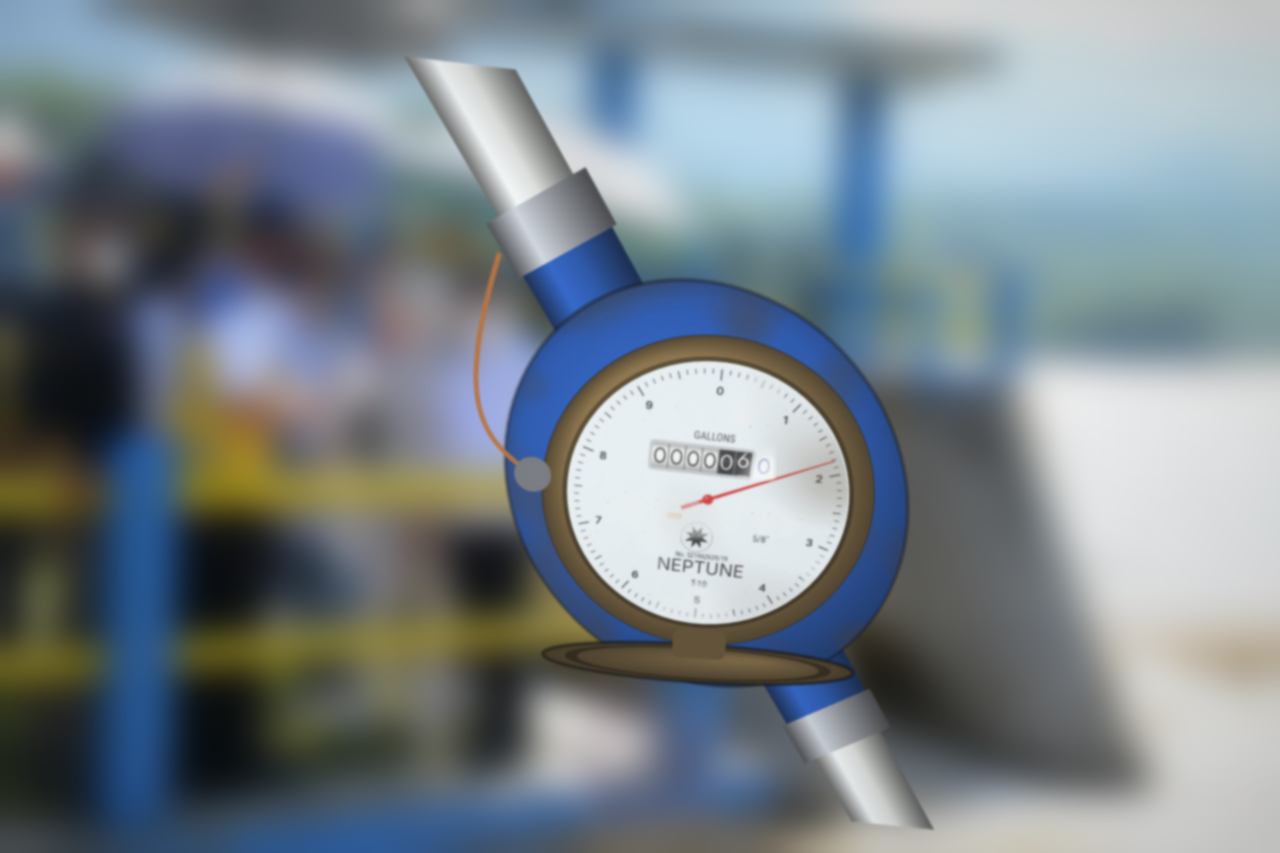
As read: value=61.8 unit=gal
